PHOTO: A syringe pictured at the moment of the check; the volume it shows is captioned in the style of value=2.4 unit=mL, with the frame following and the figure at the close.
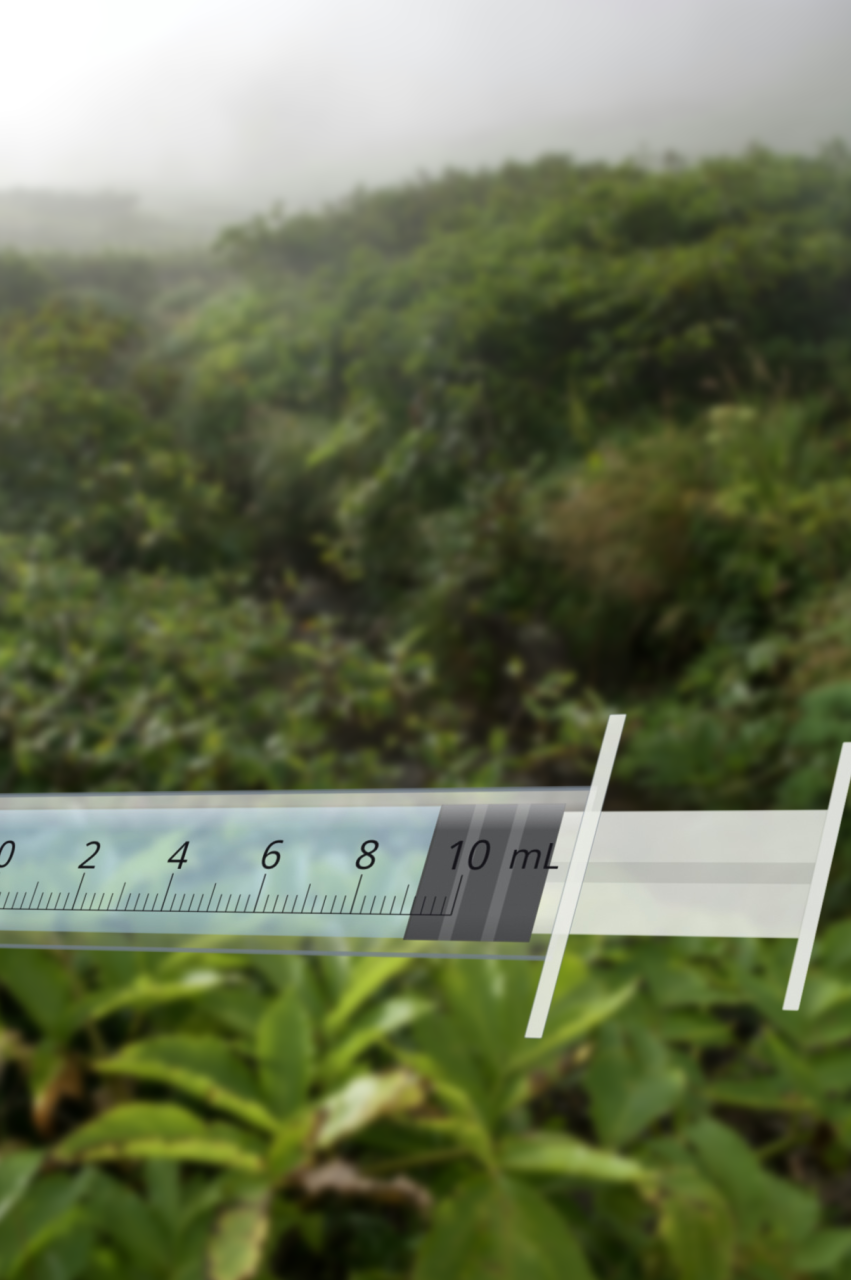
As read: value=9.2 unit=mL
